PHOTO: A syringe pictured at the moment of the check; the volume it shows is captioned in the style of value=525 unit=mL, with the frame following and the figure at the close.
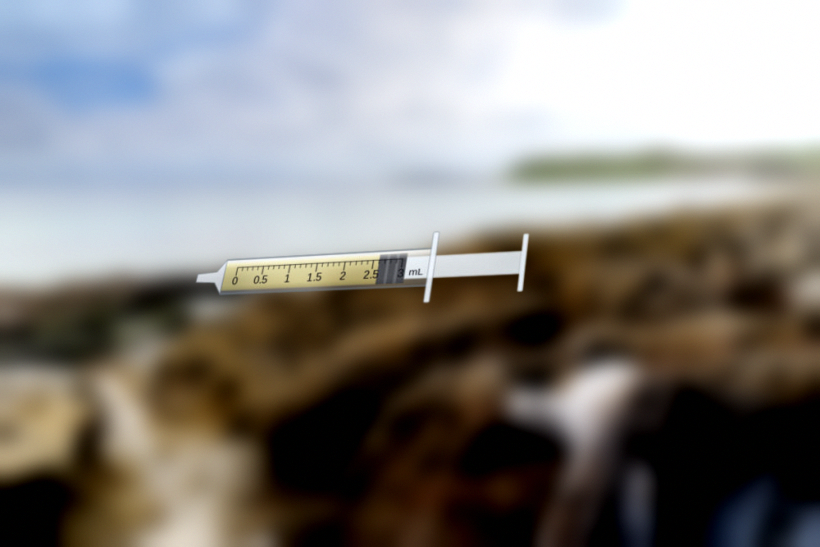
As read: value=2.6 unit=mL
